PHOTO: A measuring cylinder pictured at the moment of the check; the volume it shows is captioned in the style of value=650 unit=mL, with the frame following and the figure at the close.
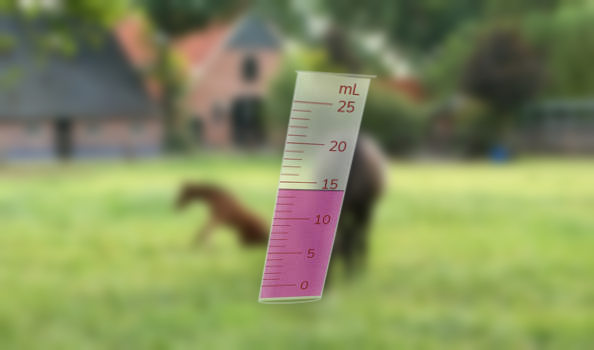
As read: value=14 unit=mL
